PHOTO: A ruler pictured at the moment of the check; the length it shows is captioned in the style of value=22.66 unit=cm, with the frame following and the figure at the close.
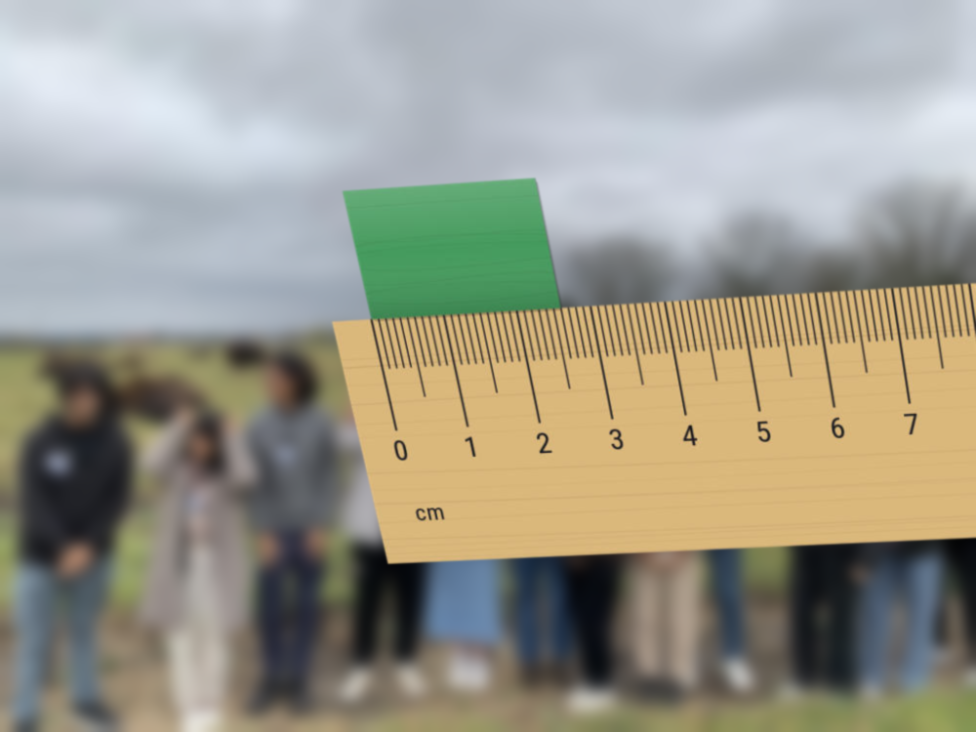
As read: value=2.6 unit=cm
